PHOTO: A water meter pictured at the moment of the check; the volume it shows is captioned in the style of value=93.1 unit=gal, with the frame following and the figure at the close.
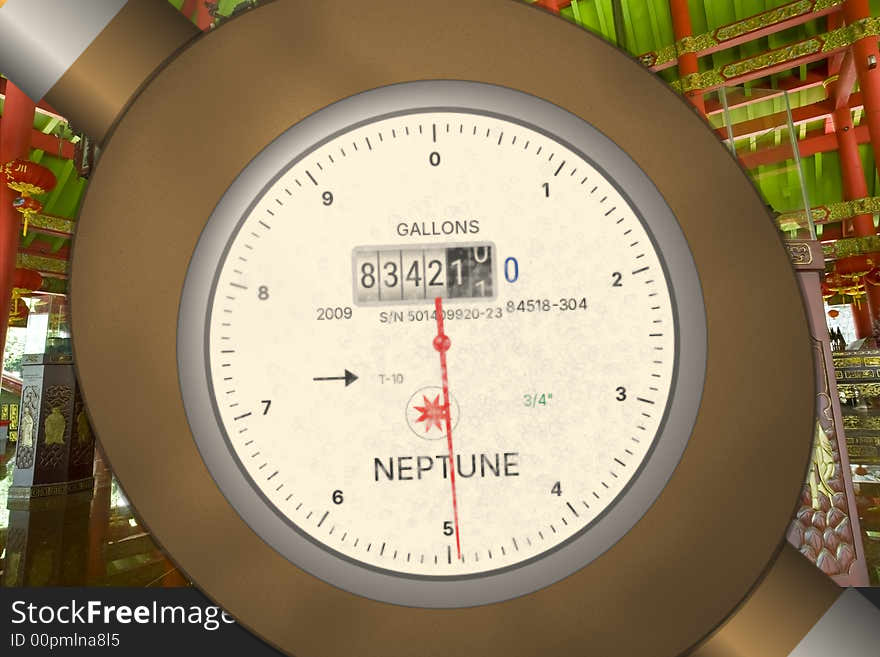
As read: value=8342104.9 unit=gal
